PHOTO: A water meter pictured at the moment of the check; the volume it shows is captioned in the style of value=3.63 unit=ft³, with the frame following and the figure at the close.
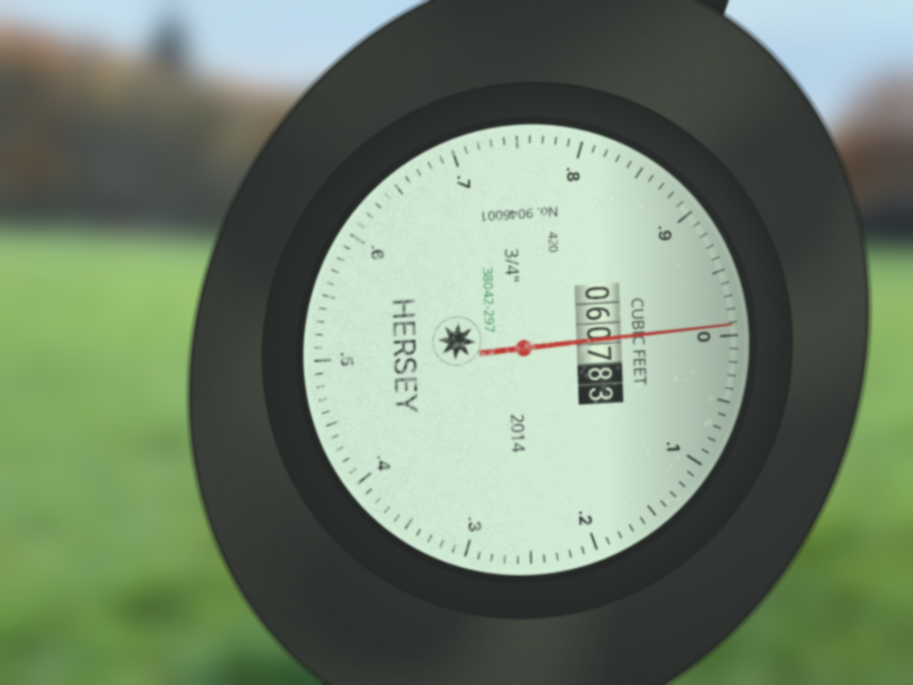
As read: value=60782.99 unit=ft³
